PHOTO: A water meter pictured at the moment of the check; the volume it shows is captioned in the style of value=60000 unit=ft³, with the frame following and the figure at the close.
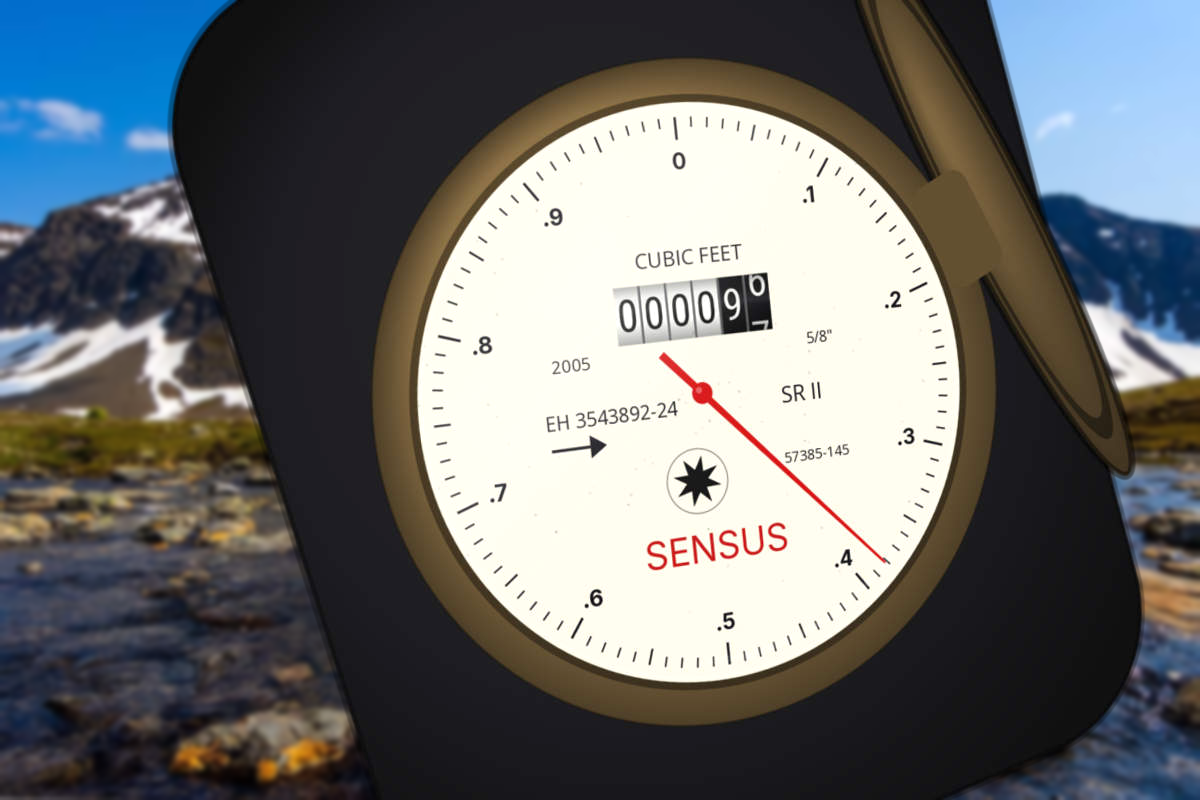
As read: value=96.38 unit=ft³
